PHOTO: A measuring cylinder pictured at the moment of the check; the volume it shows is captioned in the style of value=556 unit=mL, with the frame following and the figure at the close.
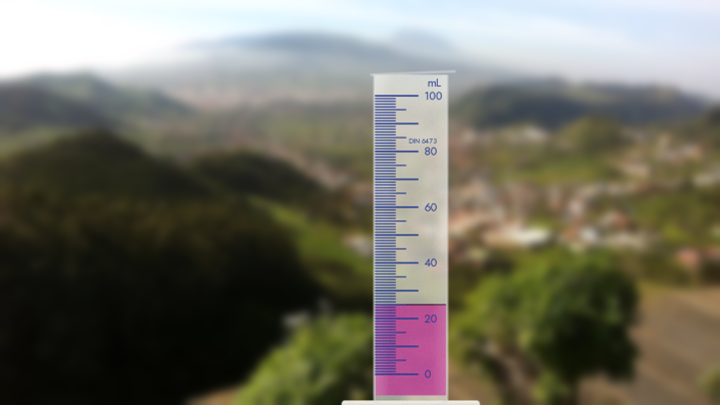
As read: value=25 unit=mL
